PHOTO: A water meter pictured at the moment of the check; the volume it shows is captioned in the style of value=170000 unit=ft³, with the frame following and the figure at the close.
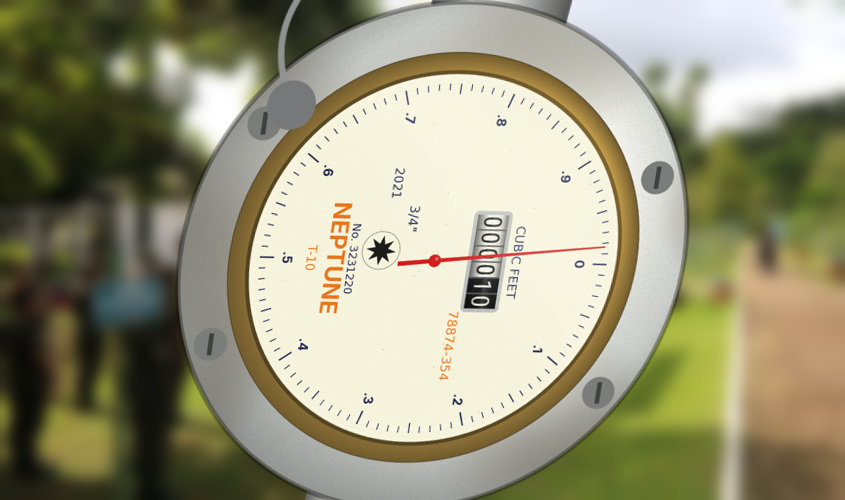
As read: value=9.98 unit=ft³
